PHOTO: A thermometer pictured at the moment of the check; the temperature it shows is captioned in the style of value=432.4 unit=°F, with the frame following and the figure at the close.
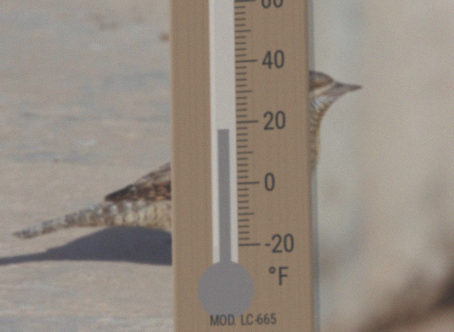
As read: value=18 unit=°F
